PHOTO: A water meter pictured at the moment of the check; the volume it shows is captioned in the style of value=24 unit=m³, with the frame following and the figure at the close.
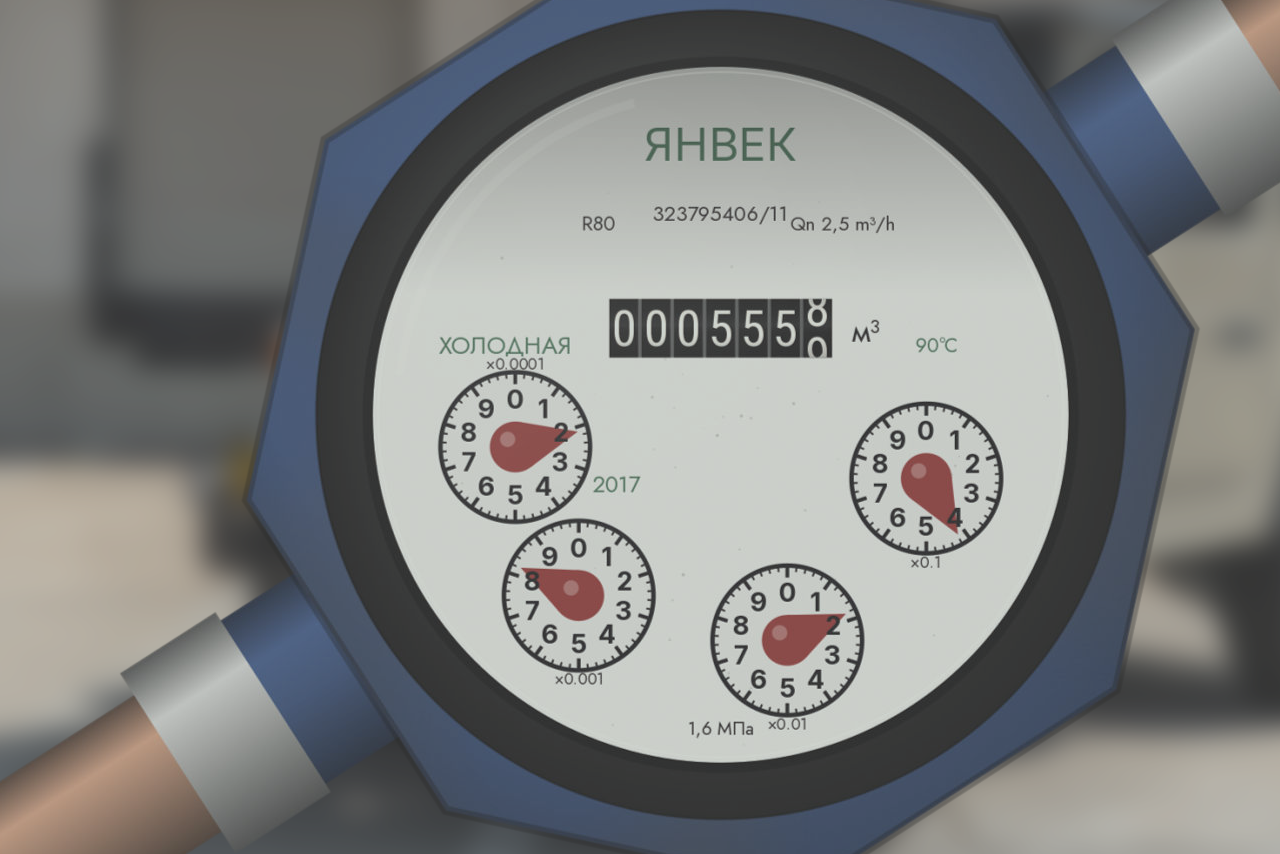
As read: value=5558.4182 unit=m³
